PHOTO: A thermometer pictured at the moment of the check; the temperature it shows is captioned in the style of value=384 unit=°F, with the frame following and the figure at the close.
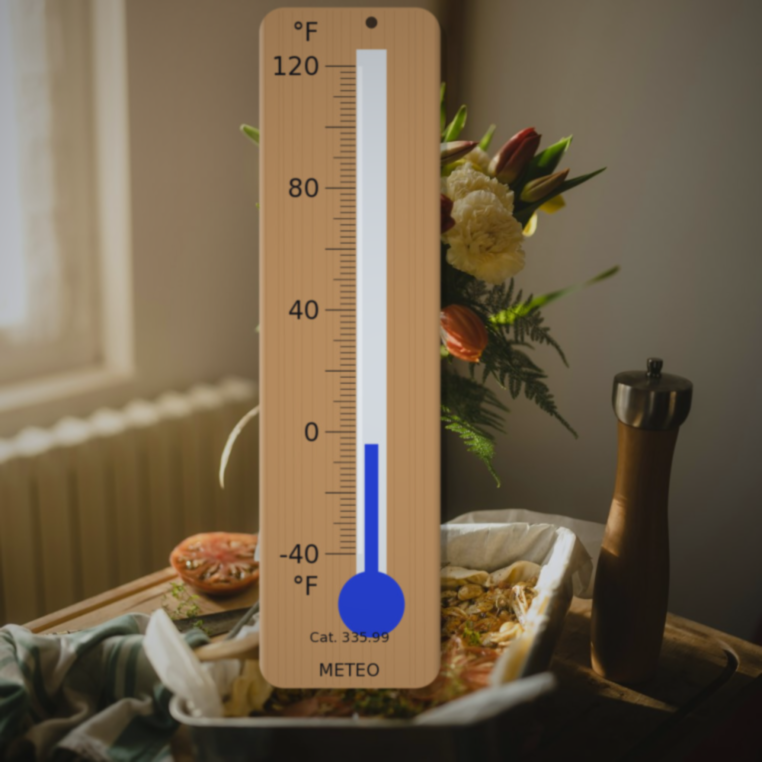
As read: value=-4 unit=°F
